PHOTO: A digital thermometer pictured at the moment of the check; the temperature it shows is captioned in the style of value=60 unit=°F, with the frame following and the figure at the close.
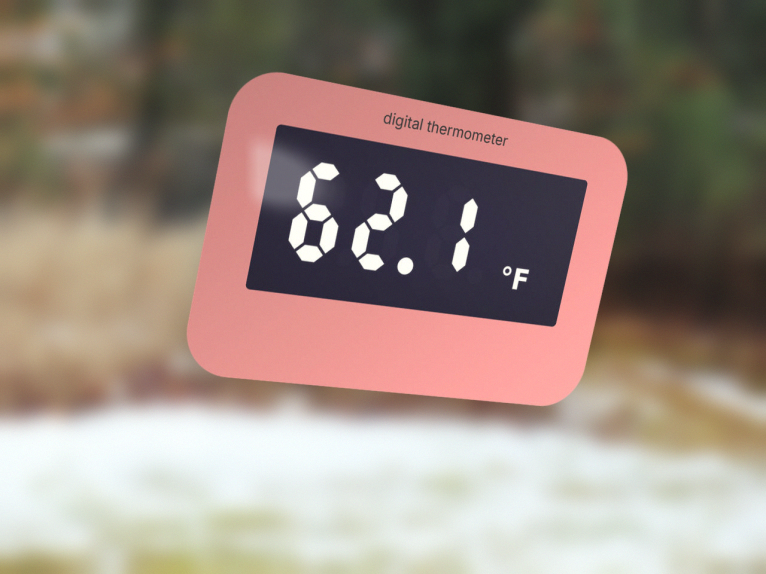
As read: value=62.1 unit=°F
